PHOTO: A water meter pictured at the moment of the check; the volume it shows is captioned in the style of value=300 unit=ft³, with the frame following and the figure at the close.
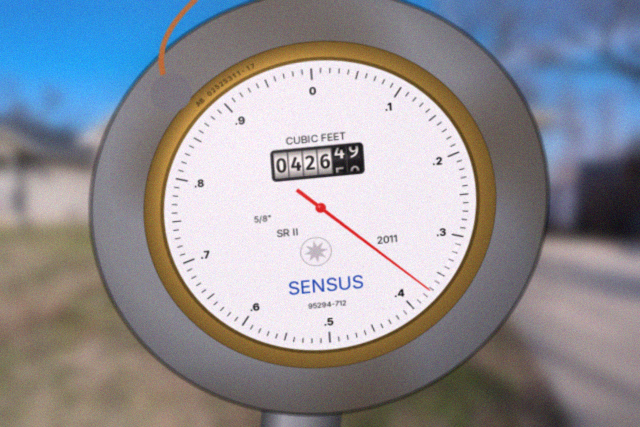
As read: value=42649.37 unit=ft³
